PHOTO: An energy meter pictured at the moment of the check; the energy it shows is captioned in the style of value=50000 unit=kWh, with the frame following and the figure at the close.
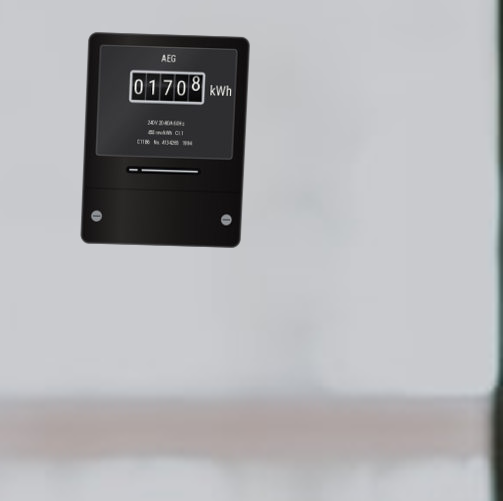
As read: value=1708 unit=kWh
